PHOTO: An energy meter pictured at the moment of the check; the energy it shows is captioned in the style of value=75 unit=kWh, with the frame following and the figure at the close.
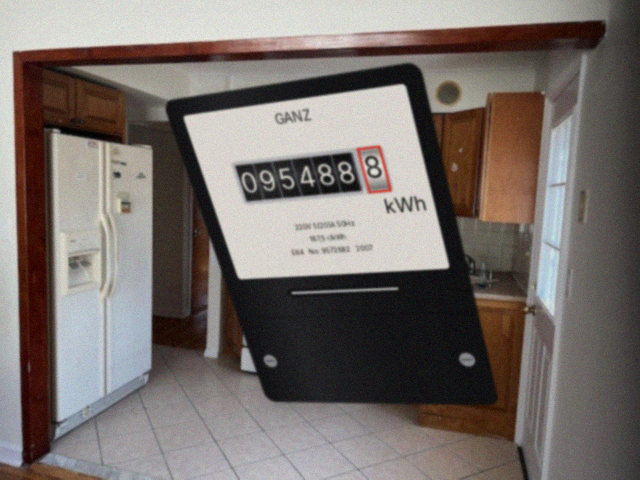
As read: value=95488.8 unit=kWh
